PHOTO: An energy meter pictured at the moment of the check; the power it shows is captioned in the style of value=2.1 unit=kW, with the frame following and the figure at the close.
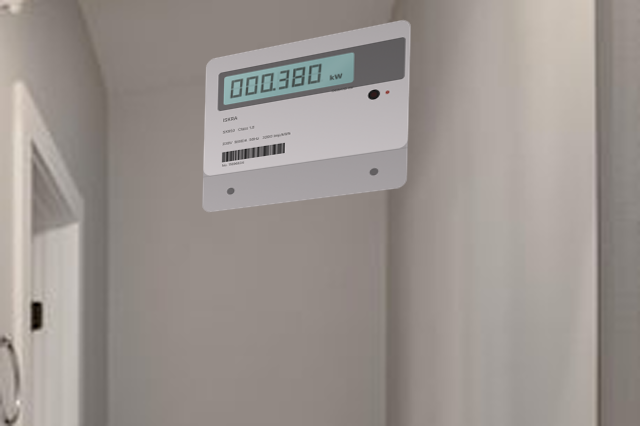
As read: value=0.380 unit=kW
